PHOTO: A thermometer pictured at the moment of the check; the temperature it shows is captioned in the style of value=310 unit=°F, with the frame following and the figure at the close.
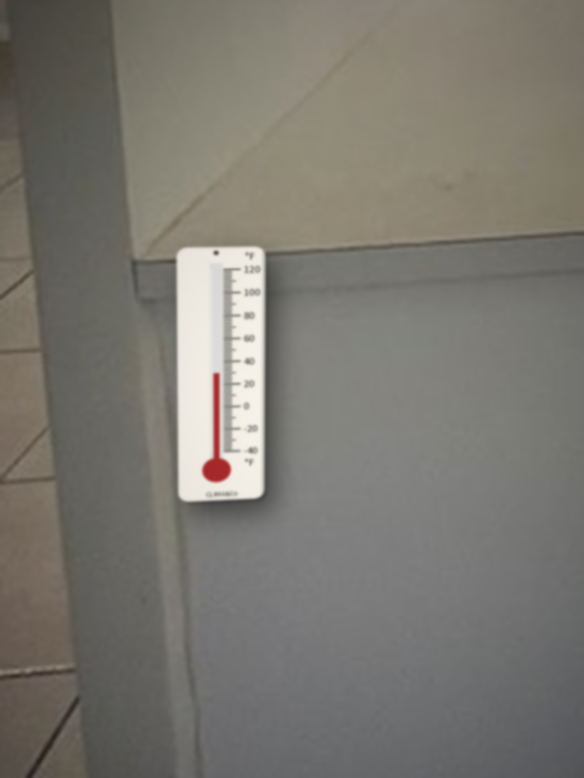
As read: value=30 unit=°F
